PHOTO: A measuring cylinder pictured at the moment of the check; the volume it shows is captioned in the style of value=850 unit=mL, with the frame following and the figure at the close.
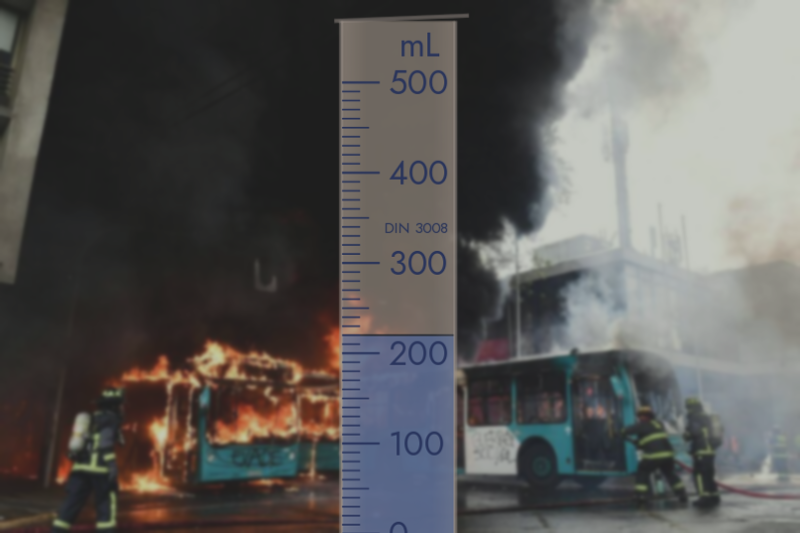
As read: value=220 unit=mL
